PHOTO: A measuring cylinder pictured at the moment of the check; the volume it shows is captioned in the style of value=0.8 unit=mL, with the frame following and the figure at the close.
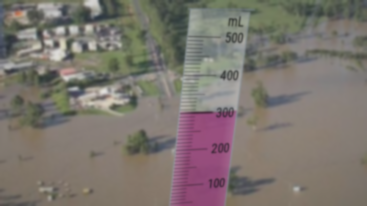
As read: value=300 unit=mL
